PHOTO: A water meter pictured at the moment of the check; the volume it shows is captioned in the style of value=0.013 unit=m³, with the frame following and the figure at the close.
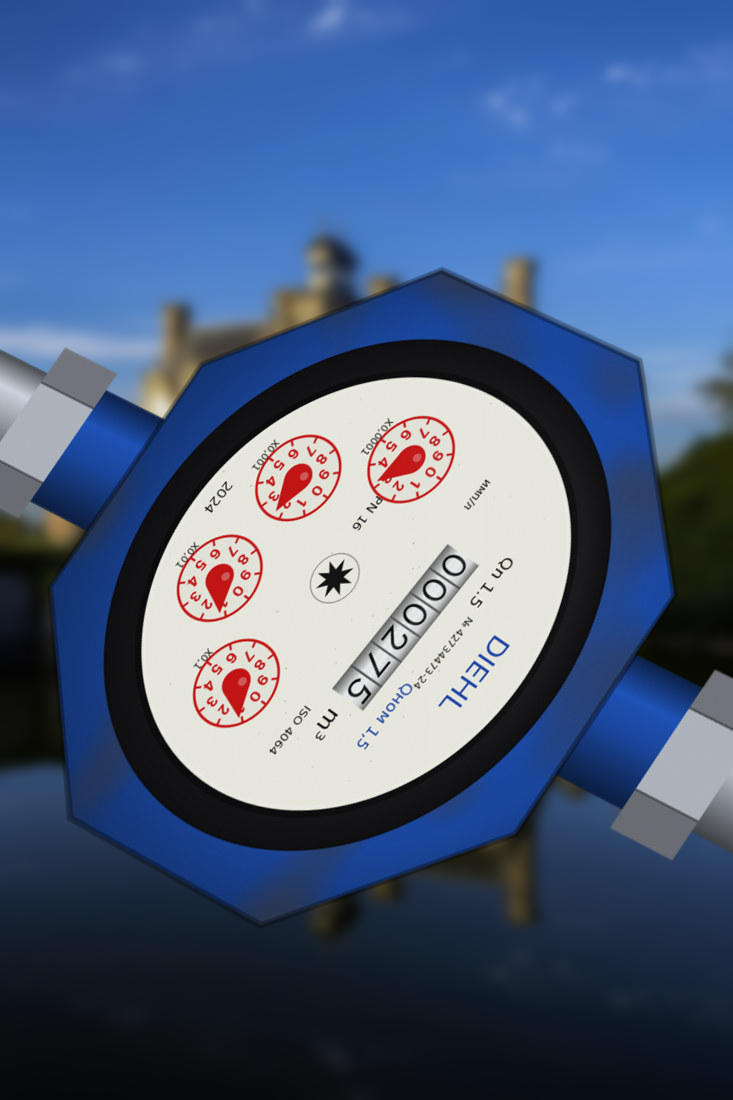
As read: value=275.1123 unit=m³
